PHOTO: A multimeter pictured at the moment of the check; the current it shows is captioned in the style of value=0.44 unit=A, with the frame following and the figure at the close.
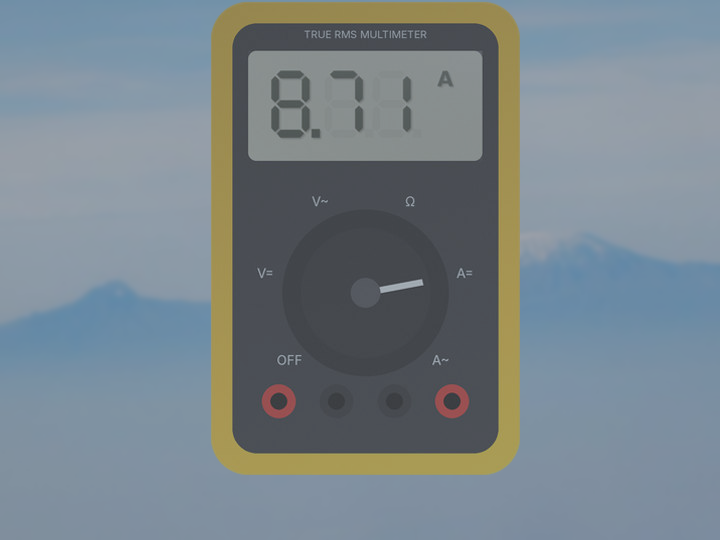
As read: value=8.71 unit=A
